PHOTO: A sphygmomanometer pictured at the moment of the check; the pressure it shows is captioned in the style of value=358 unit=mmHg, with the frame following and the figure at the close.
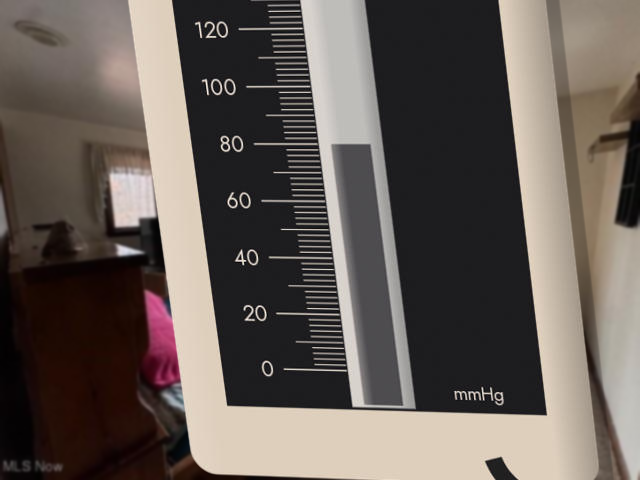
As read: value=80 unit=mmHg
